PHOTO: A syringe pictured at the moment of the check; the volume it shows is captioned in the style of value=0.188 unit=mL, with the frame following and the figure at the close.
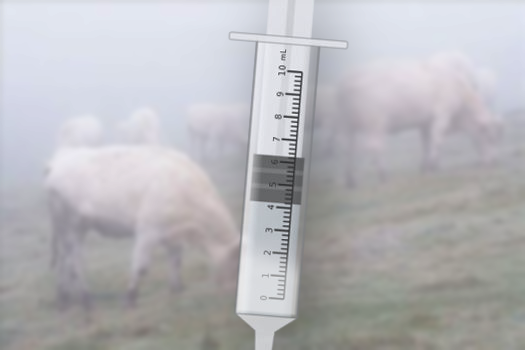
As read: value=4.2 unit=mL
